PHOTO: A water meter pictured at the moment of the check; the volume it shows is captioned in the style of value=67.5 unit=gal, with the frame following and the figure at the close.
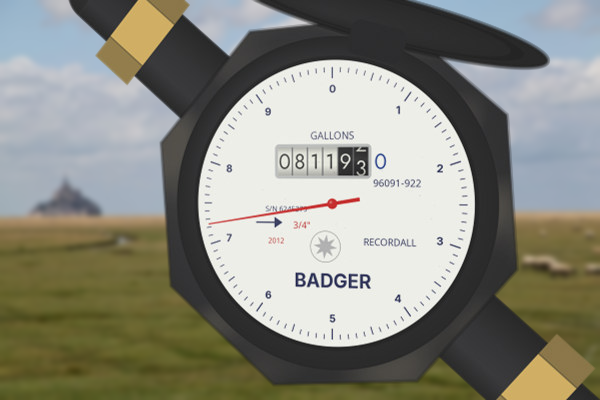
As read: value=811927.2 unit=gal
